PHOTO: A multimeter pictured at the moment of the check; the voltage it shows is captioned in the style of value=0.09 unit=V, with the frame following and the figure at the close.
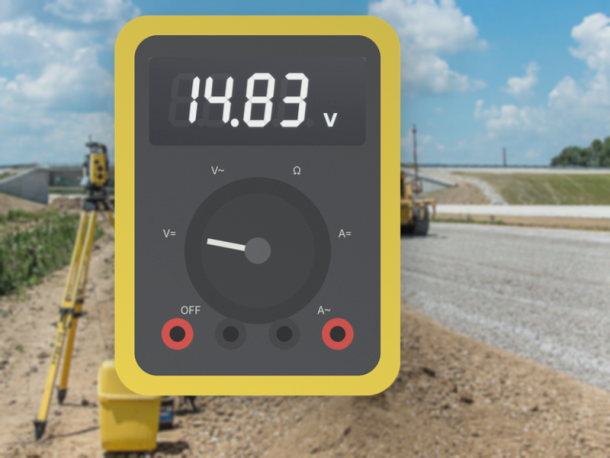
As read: value=14.83 unit=V
